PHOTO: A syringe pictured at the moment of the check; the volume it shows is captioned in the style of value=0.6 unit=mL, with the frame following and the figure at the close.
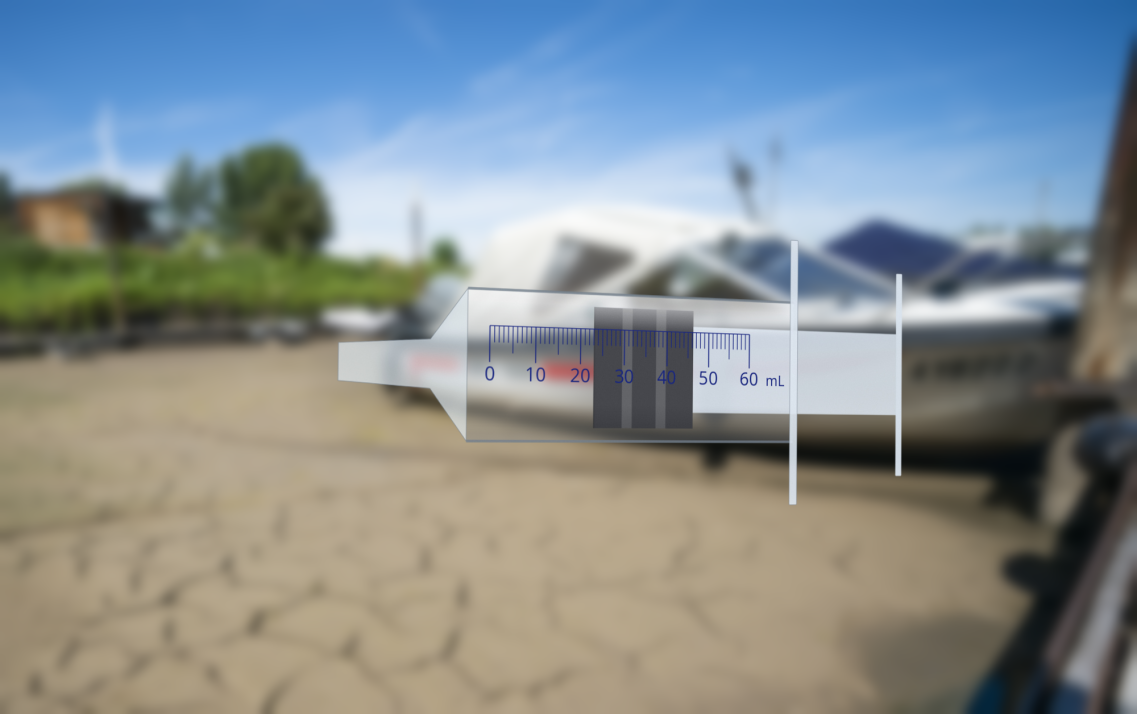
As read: value=23 unit=mL
